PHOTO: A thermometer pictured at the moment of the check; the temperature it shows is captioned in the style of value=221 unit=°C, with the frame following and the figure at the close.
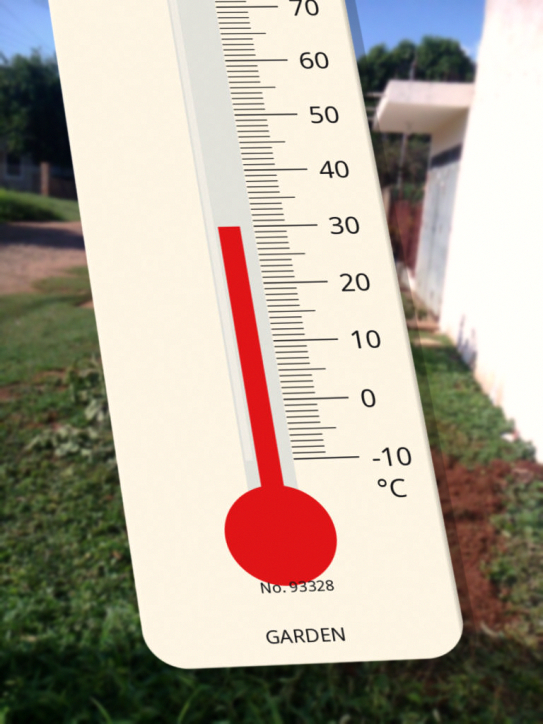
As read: value=30 unit=°C
